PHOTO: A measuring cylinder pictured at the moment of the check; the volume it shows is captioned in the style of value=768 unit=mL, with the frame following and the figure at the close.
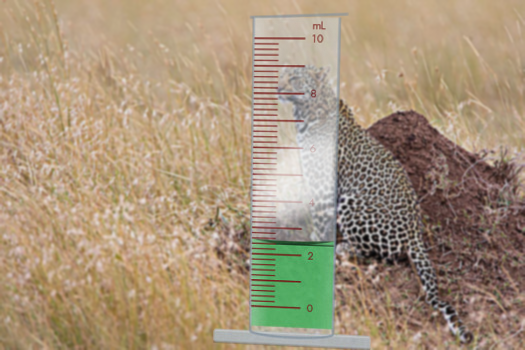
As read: value=2.4 unit=mL
